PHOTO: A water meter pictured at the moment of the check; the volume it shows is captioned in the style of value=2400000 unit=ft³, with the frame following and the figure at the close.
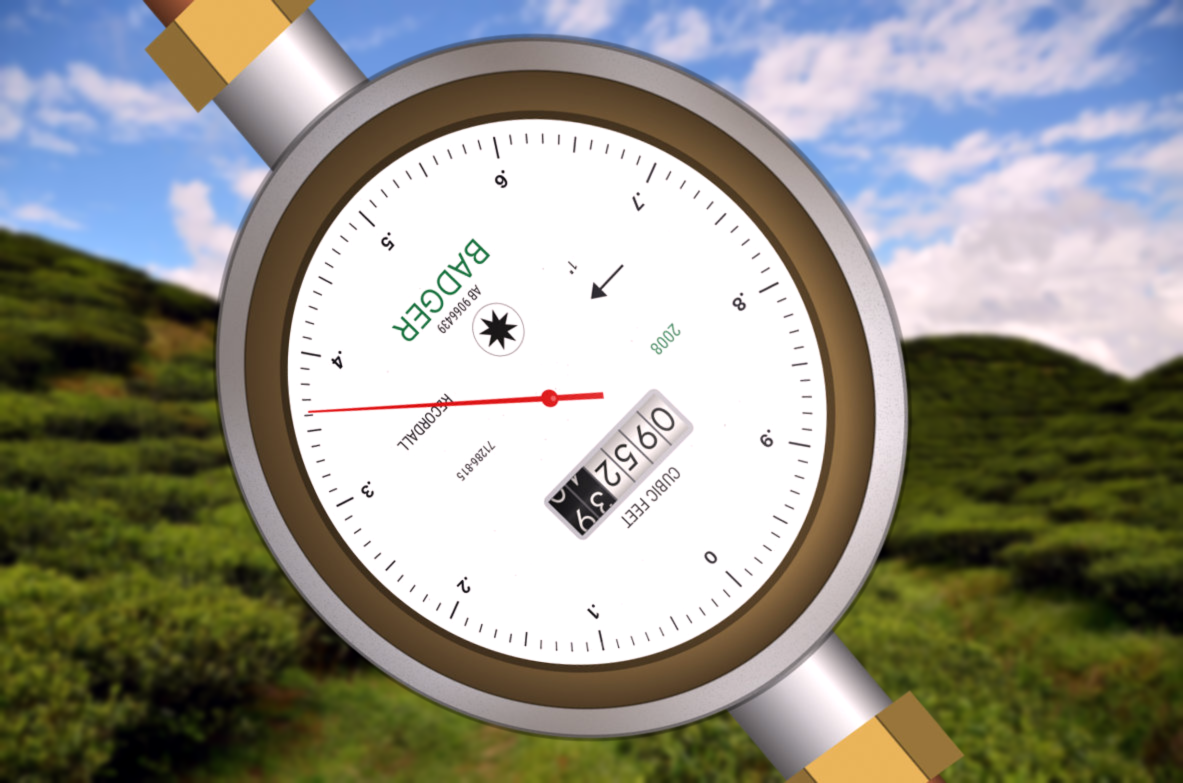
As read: value=95239.36 unit=ft³
